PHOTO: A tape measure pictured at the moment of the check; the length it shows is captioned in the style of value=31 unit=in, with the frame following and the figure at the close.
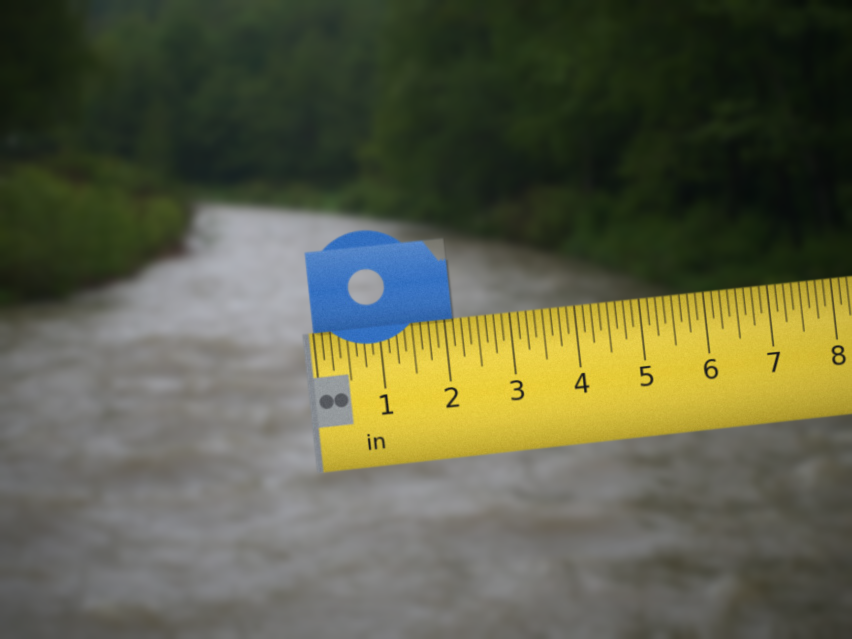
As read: value=2.125 unit=in
